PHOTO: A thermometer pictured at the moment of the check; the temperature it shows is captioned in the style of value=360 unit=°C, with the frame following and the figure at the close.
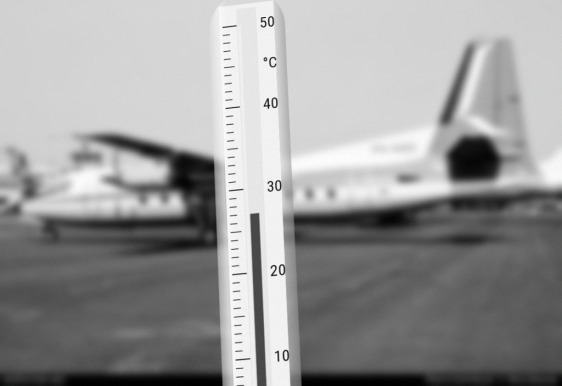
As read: value=27 unit=°C
